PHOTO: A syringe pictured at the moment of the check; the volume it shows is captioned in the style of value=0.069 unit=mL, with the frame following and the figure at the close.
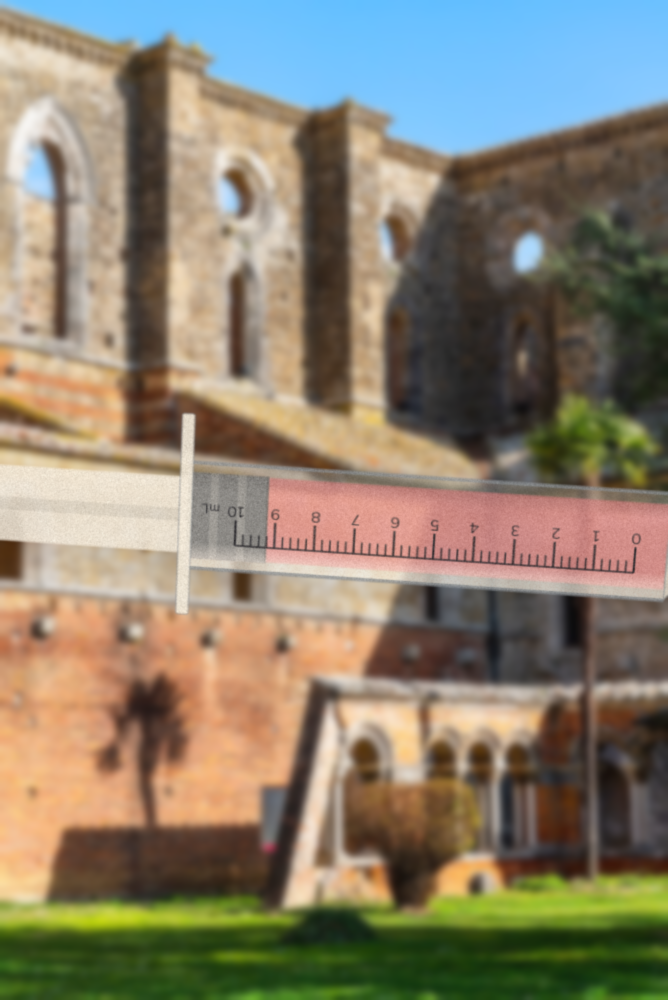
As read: value=9.2 unit=mL
